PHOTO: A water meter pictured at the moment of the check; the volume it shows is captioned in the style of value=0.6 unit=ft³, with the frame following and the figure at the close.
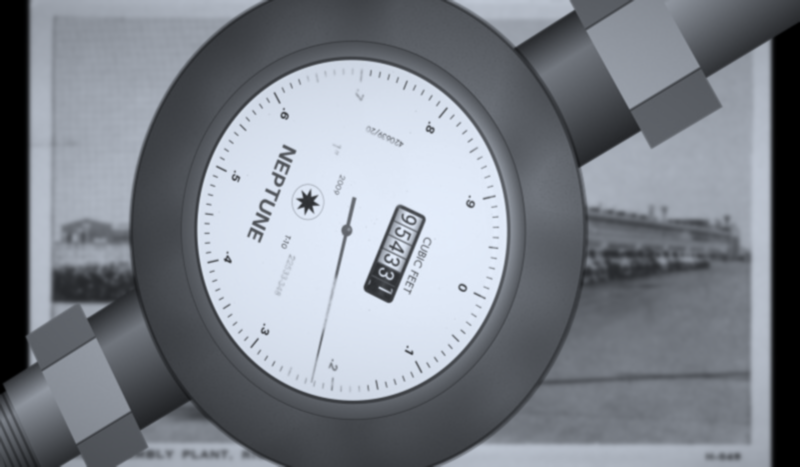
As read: value=954331.22 unit=ft³
